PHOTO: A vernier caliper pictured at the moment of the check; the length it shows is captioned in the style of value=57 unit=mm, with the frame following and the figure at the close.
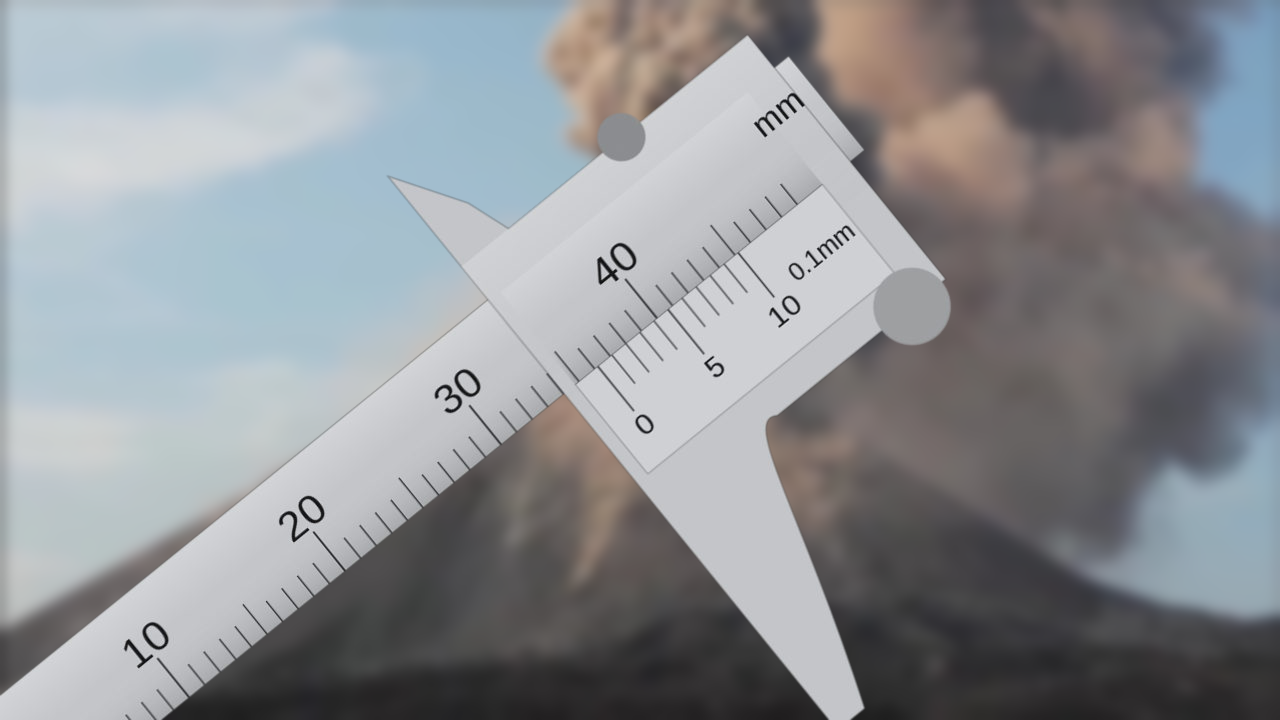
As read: value=36.2 unit=mm
